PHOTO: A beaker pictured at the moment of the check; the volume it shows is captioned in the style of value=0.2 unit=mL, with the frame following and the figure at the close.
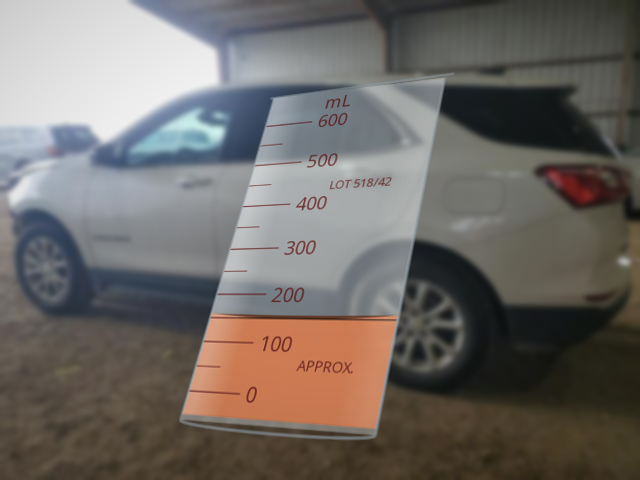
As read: value=150 unit=mL
